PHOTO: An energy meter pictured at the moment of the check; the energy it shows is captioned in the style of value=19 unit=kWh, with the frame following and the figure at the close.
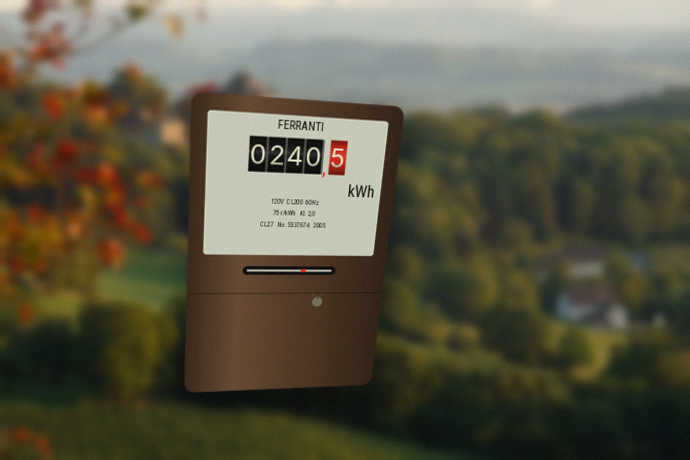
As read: value=240.5 unit=kWh
